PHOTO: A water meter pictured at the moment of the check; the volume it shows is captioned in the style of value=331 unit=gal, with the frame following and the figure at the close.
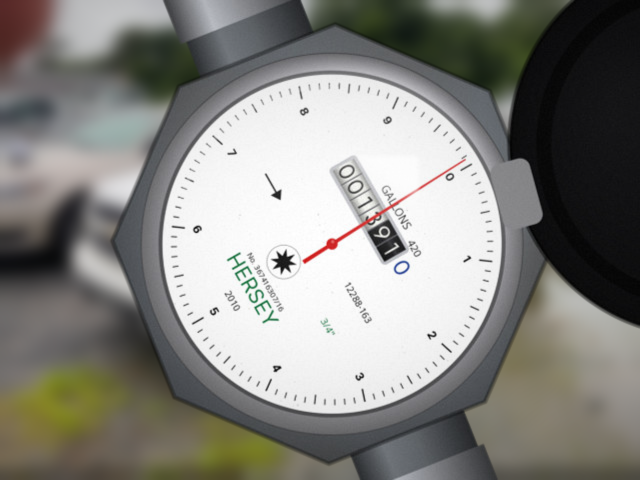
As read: value=13909.9 unit=gal
